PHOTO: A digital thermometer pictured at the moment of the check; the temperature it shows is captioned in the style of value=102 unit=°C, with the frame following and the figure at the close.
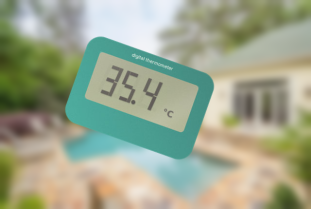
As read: value=35.4 unit=°C
